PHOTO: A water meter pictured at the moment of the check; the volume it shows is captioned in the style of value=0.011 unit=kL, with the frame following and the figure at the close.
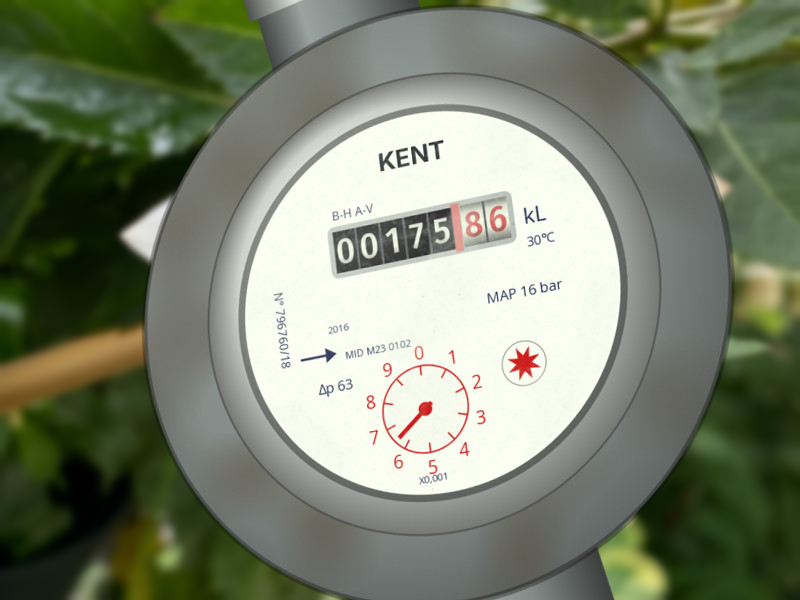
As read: value=175.866 unit=kL
